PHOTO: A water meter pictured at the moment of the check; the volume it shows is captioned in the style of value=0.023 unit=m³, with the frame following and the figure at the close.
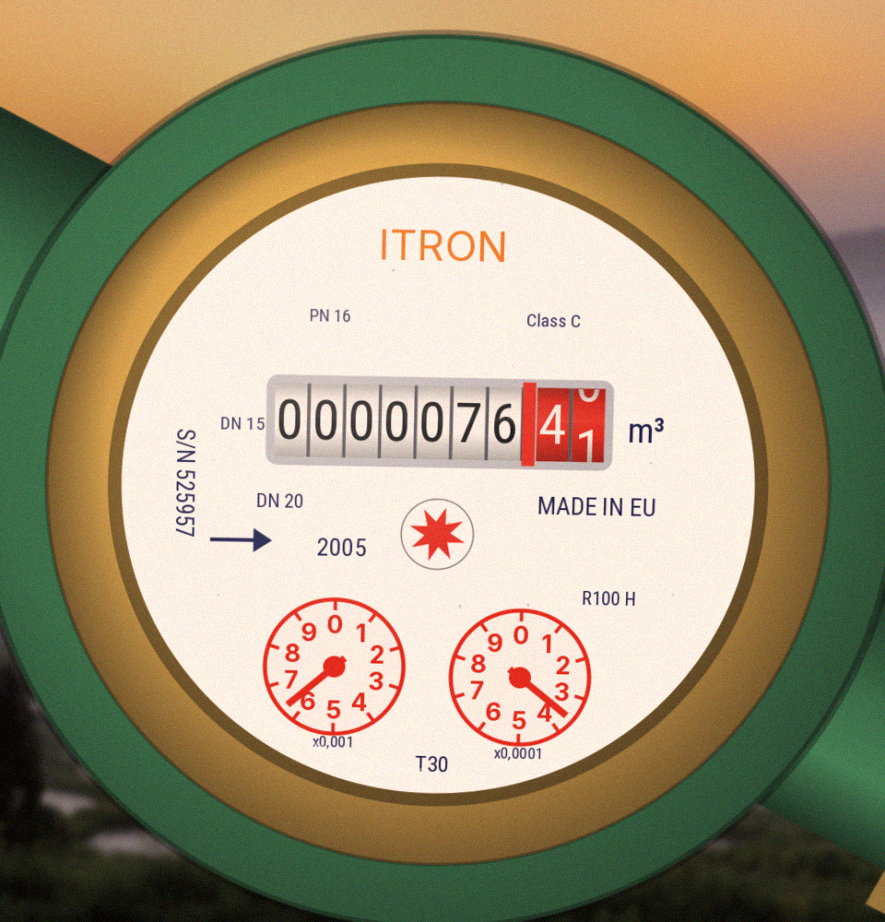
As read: value=76.4063 unit=m³
